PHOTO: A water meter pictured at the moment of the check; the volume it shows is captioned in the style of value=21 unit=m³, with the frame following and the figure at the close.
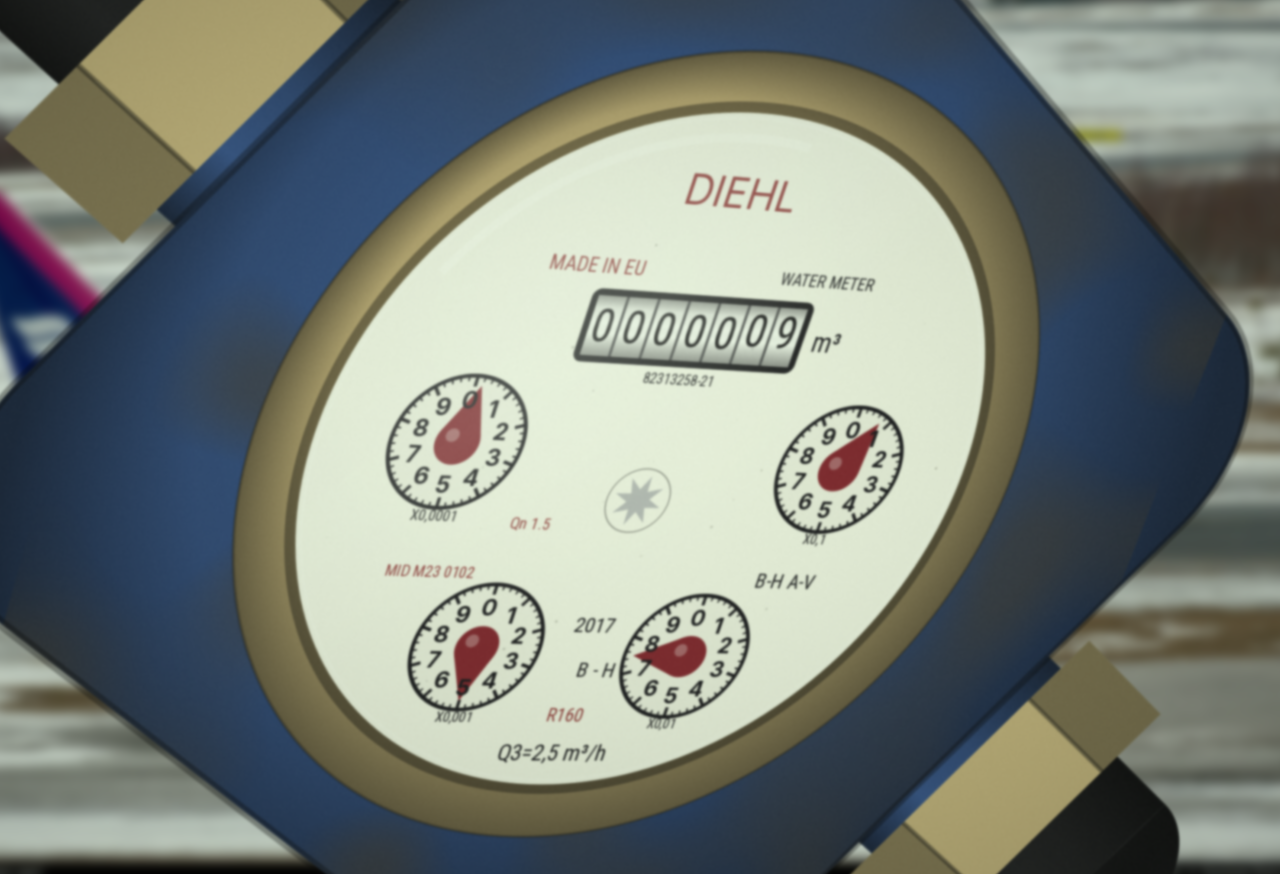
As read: value=9.0750 unit=m³
